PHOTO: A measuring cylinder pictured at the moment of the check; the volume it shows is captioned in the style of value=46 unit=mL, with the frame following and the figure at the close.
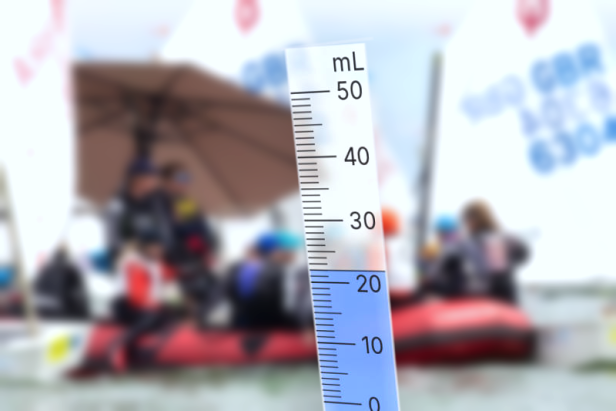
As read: value=22 unit=mL
